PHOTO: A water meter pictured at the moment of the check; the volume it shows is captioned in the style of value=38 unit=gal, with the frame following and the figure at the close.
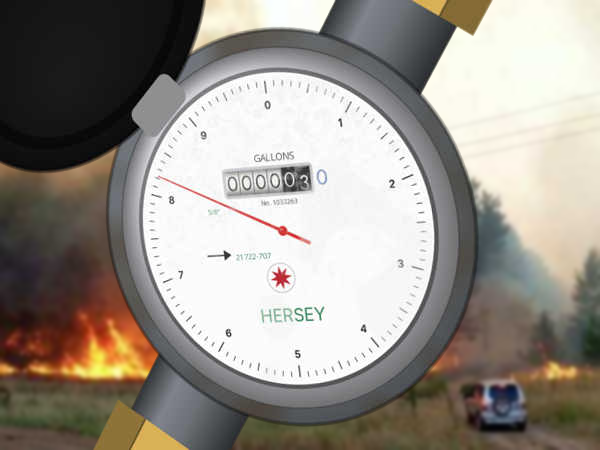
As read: value=28.2 unit=gal
